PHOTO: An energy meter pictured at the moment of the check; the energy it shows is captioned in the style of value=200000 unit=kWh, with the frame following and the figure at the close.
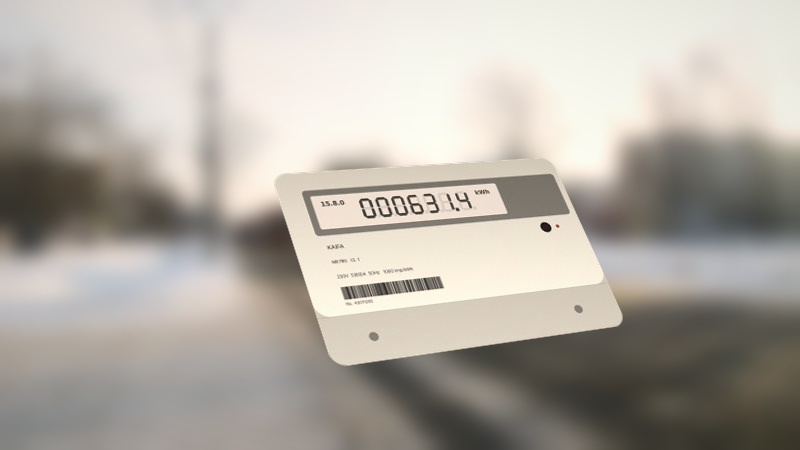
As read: value=631.4 unit=kWh
